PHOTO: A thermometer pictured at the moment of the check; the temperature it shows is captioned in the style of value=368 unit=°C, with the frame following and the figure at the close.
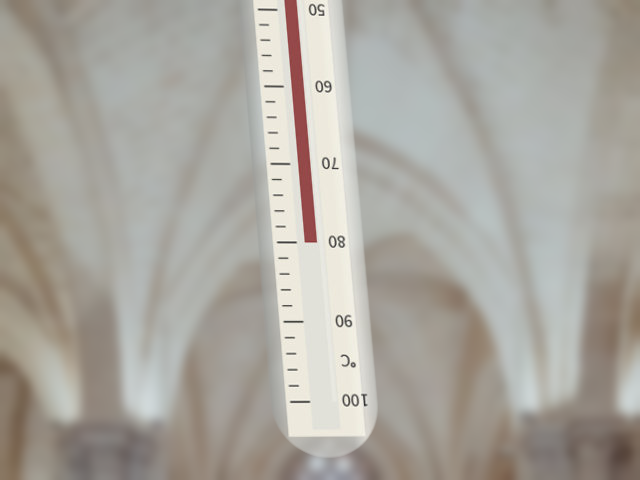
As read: value=80 unit=°C
